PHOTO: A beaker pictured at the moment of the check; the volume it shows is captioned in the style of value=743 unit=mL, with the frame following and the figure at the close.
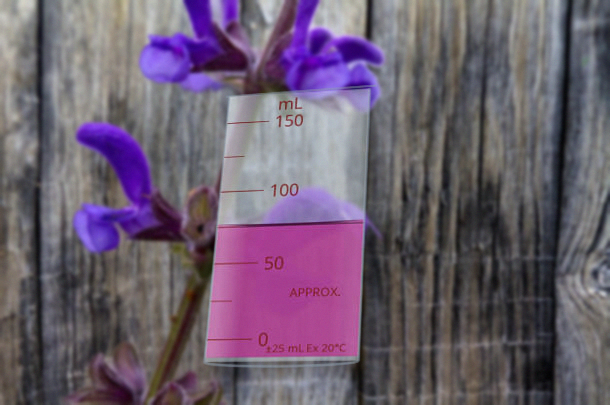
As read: value=75 unit=mL
